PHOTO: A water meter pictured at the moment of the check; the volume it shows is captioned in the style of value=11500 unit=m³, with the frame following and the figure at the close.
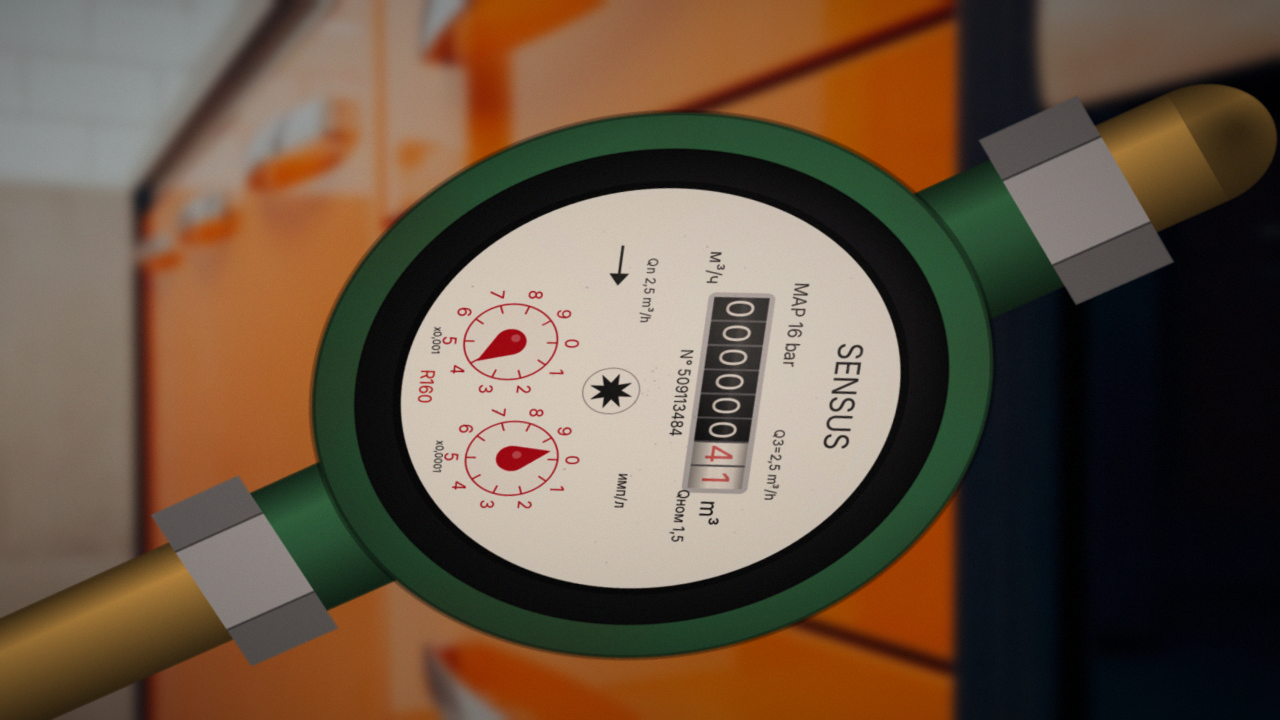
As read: value=0.4139 unit=m³
